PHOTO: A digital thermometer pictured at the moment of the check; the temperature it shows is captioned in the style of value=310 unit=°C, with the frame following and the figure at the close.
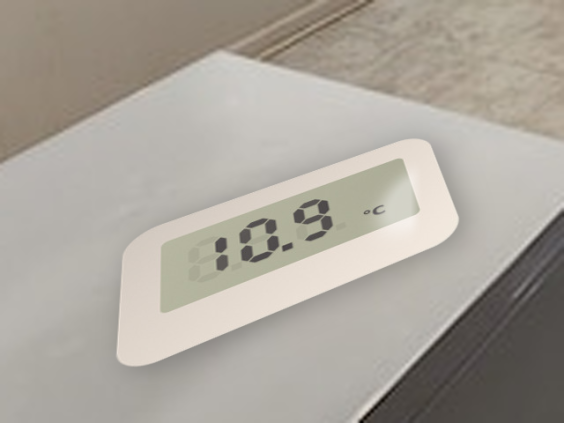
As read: value=10.9 unit=°C
